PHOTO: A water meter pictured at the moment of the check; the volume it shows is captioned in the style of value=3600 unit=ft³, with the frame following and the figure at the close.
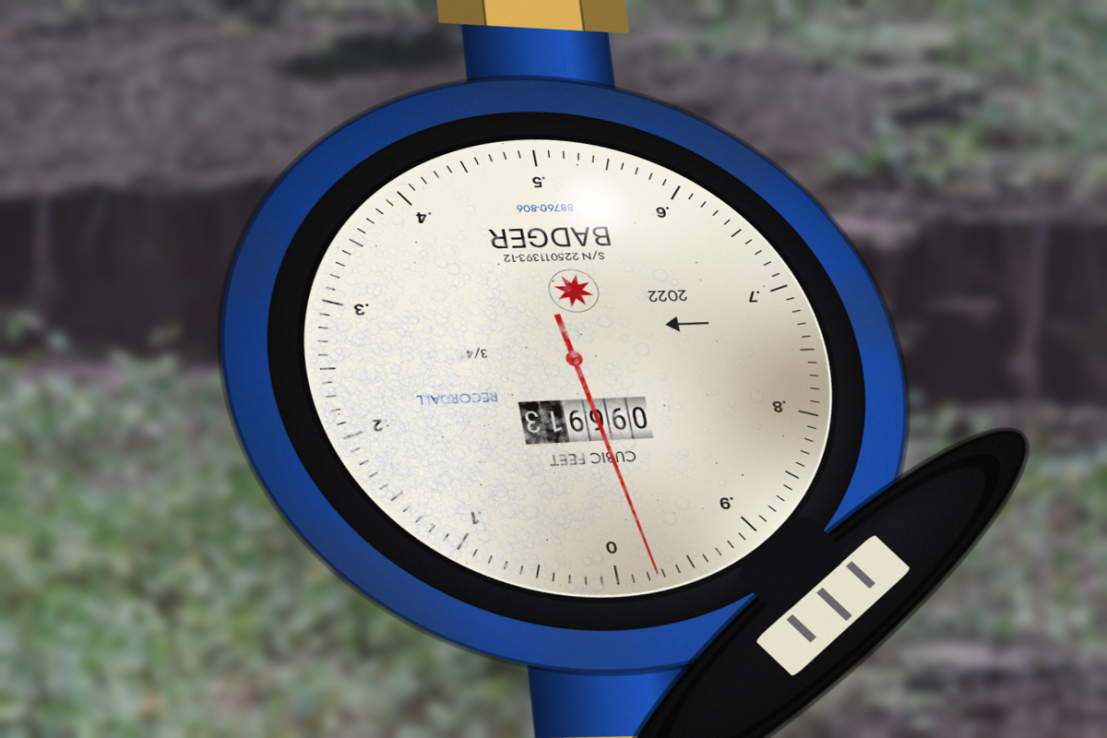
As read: value=96912.97 unit=ft³
